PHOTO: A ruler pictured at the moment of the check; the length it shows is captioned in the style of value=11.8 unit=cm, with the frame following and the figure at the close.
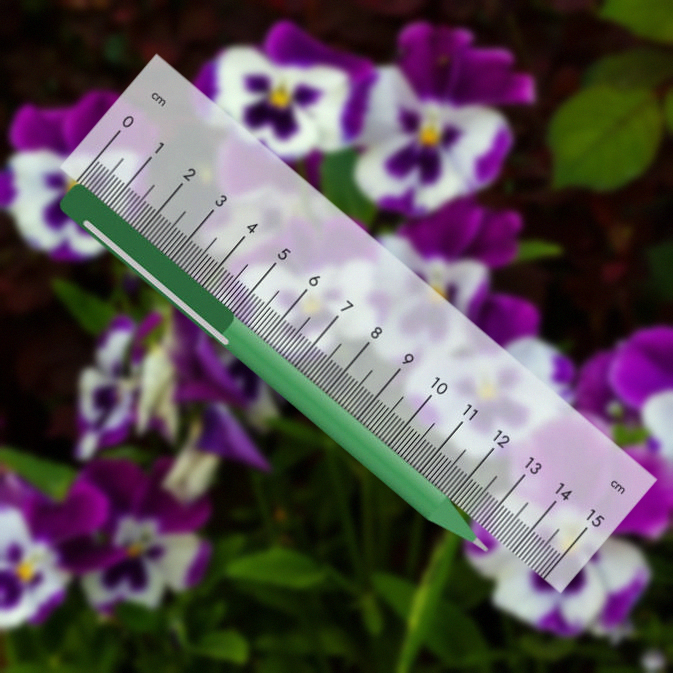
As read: value=13.5 unit=cm
